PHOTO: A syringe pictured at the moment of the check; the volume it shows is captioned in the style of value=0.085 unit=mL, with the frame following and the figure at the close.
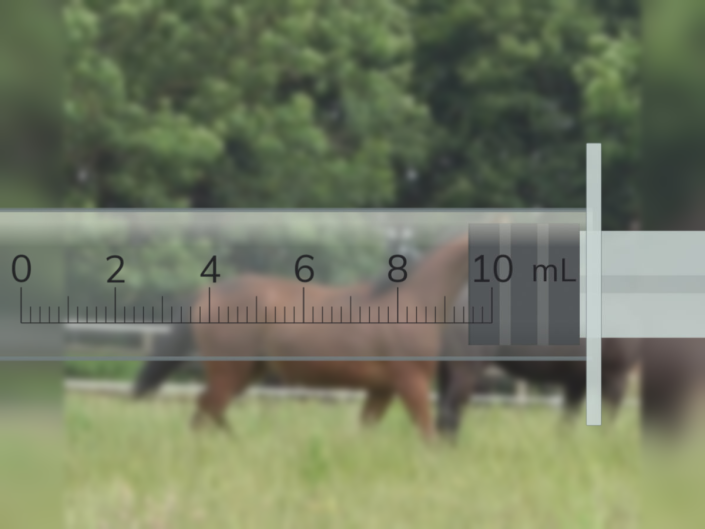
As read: value=9.5 unit=mL
